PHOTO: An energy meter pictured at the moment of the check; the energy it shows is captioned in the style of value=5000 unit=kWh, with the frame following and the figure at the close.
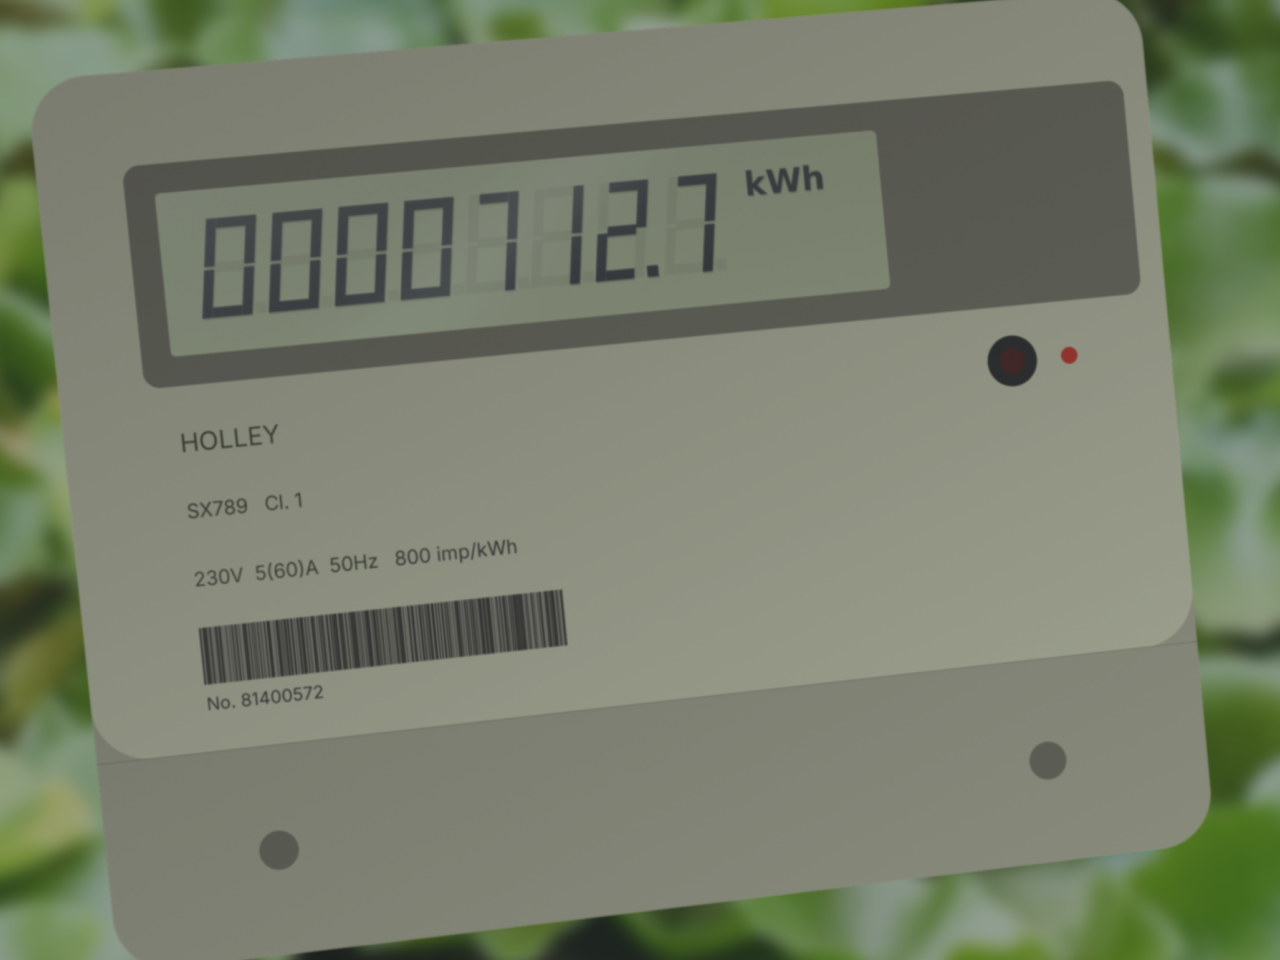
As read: value=712.7 unit=kWh
